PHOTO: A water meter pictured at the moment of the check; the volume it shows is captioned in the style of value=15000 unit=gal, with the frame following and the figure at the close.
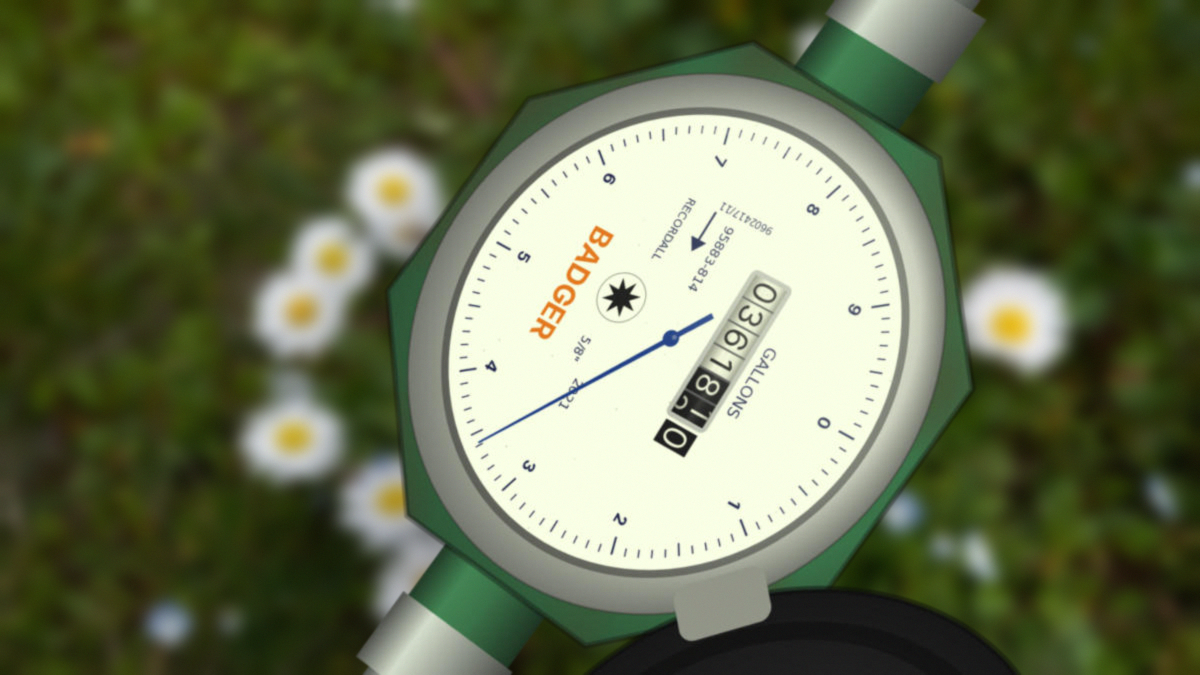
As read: value=361813.4 unit=gal
